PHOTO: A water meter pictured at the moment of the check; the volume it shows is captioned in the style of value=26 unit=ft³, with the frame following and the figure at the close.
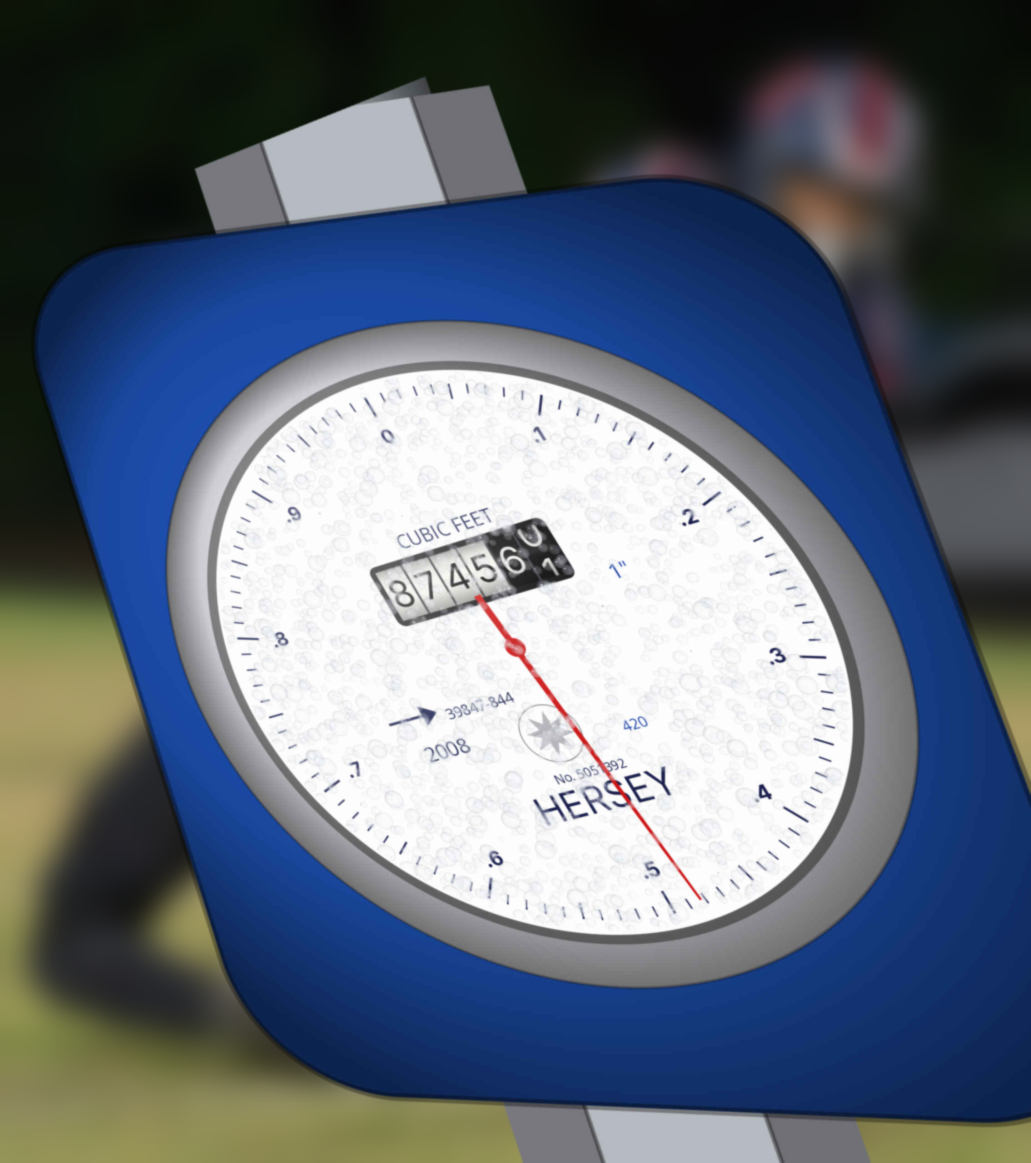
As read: value=874560.48 unit=ft³
